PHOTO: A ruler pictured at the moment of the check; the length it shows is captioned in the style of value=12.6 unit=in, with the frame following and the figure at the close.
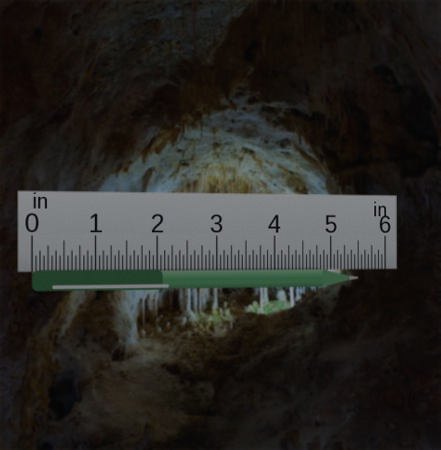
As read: value=5.5 unit=in
